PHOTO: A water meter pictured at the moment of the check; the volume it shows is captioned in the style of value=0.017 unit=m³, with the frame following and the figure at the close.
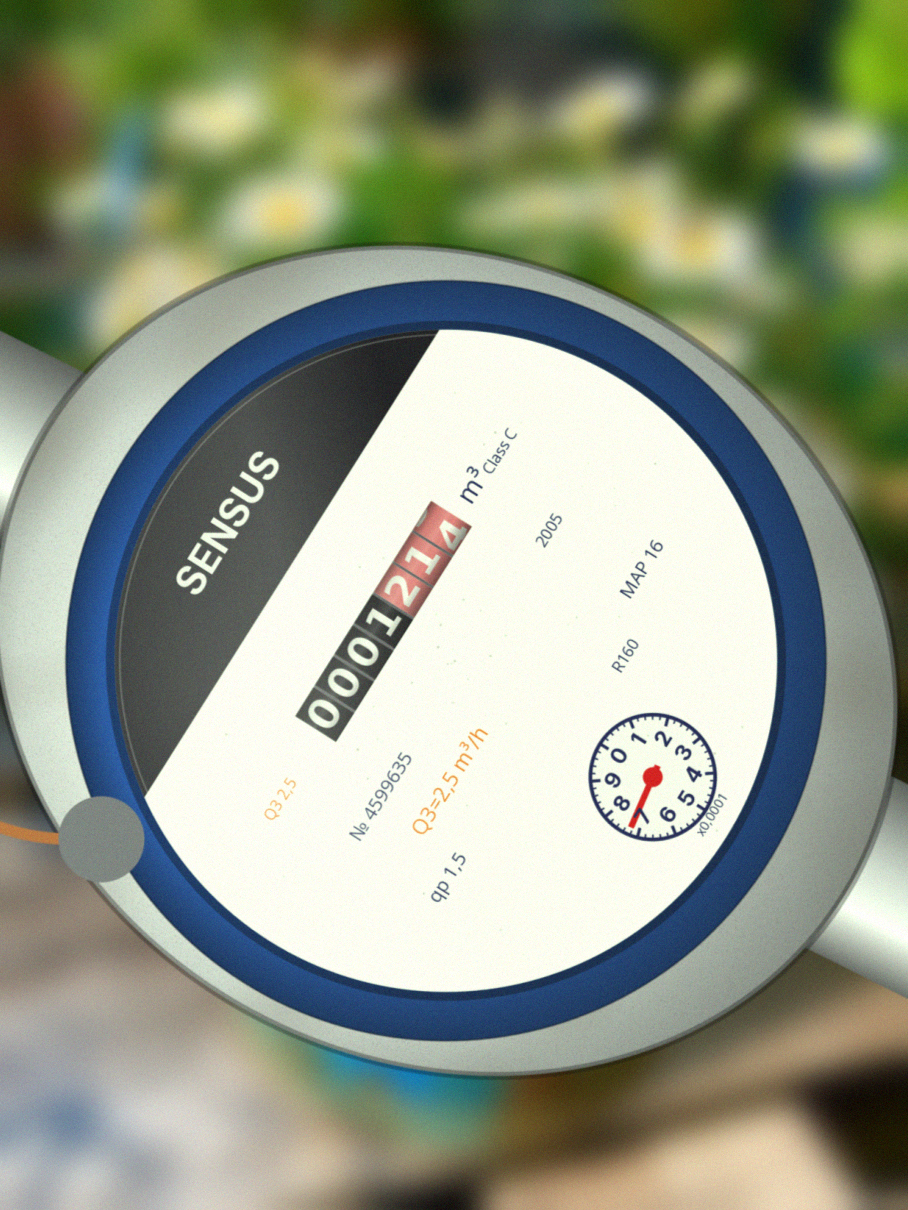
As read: value=1.2137 unit=m³
